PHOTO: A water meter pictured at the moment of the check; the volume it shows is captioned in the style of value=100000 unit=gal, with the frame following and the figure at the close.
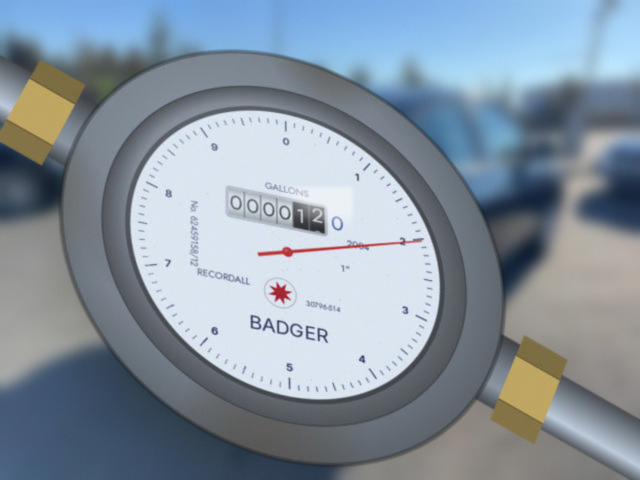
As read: value=122.0 unit=gal
